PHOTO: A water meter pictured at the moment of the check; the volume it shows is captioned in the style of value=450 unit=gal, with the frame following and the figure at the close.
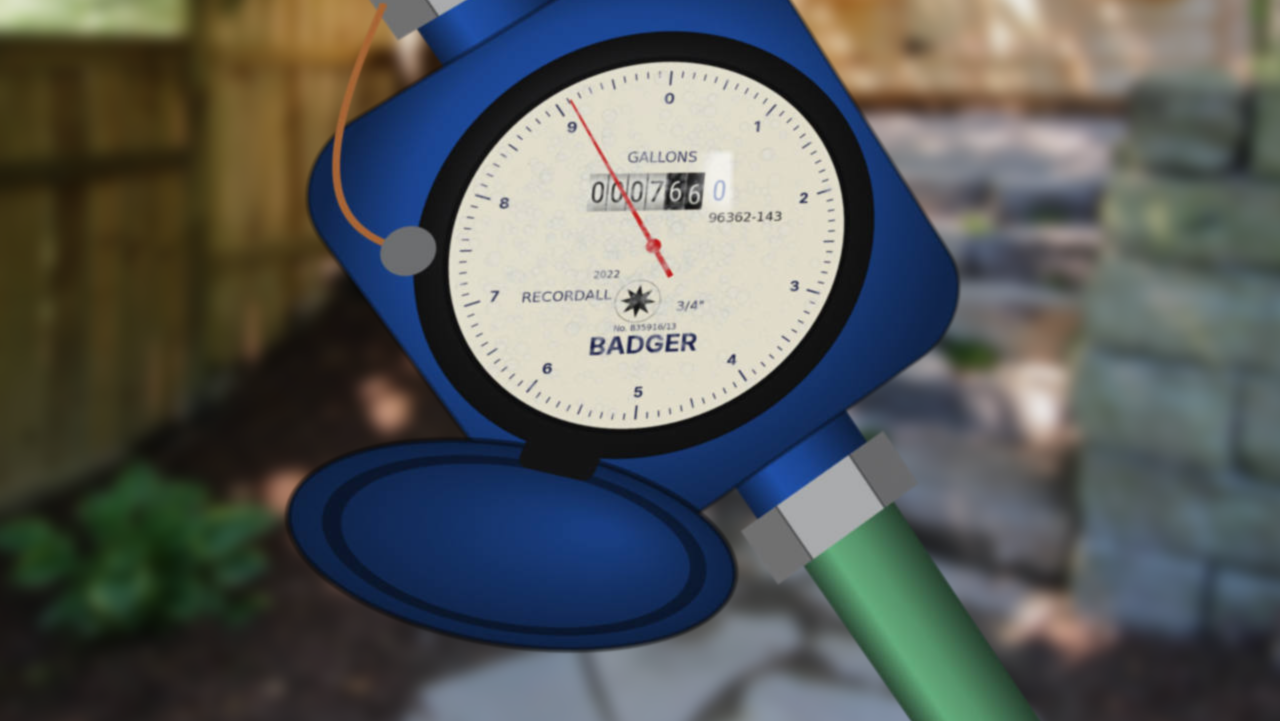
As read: value=7659.1 unit=gal
